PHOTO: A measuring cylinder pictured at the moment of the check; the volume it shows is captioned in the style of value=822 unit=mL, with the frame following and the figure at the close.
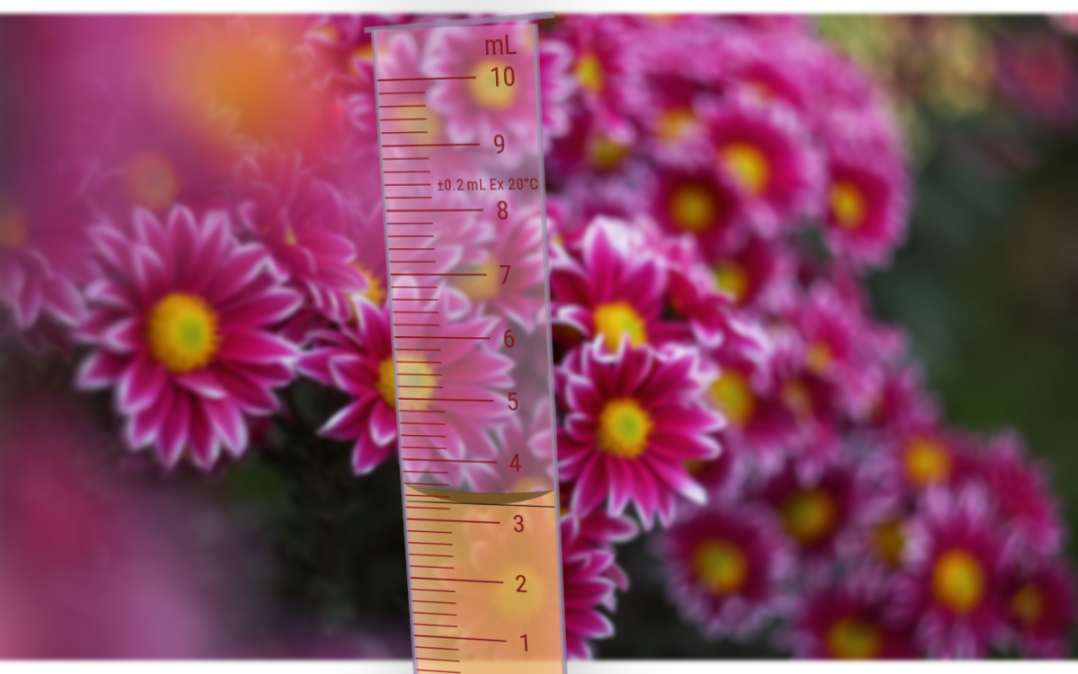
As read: value=3.3 unit=mL
